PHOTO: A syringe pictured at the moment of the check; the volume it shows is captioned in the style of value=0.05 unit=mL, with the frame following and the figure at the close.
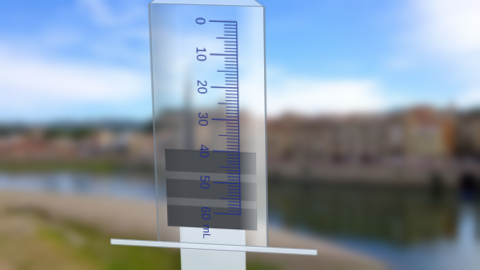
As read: value=40 unit=mL
